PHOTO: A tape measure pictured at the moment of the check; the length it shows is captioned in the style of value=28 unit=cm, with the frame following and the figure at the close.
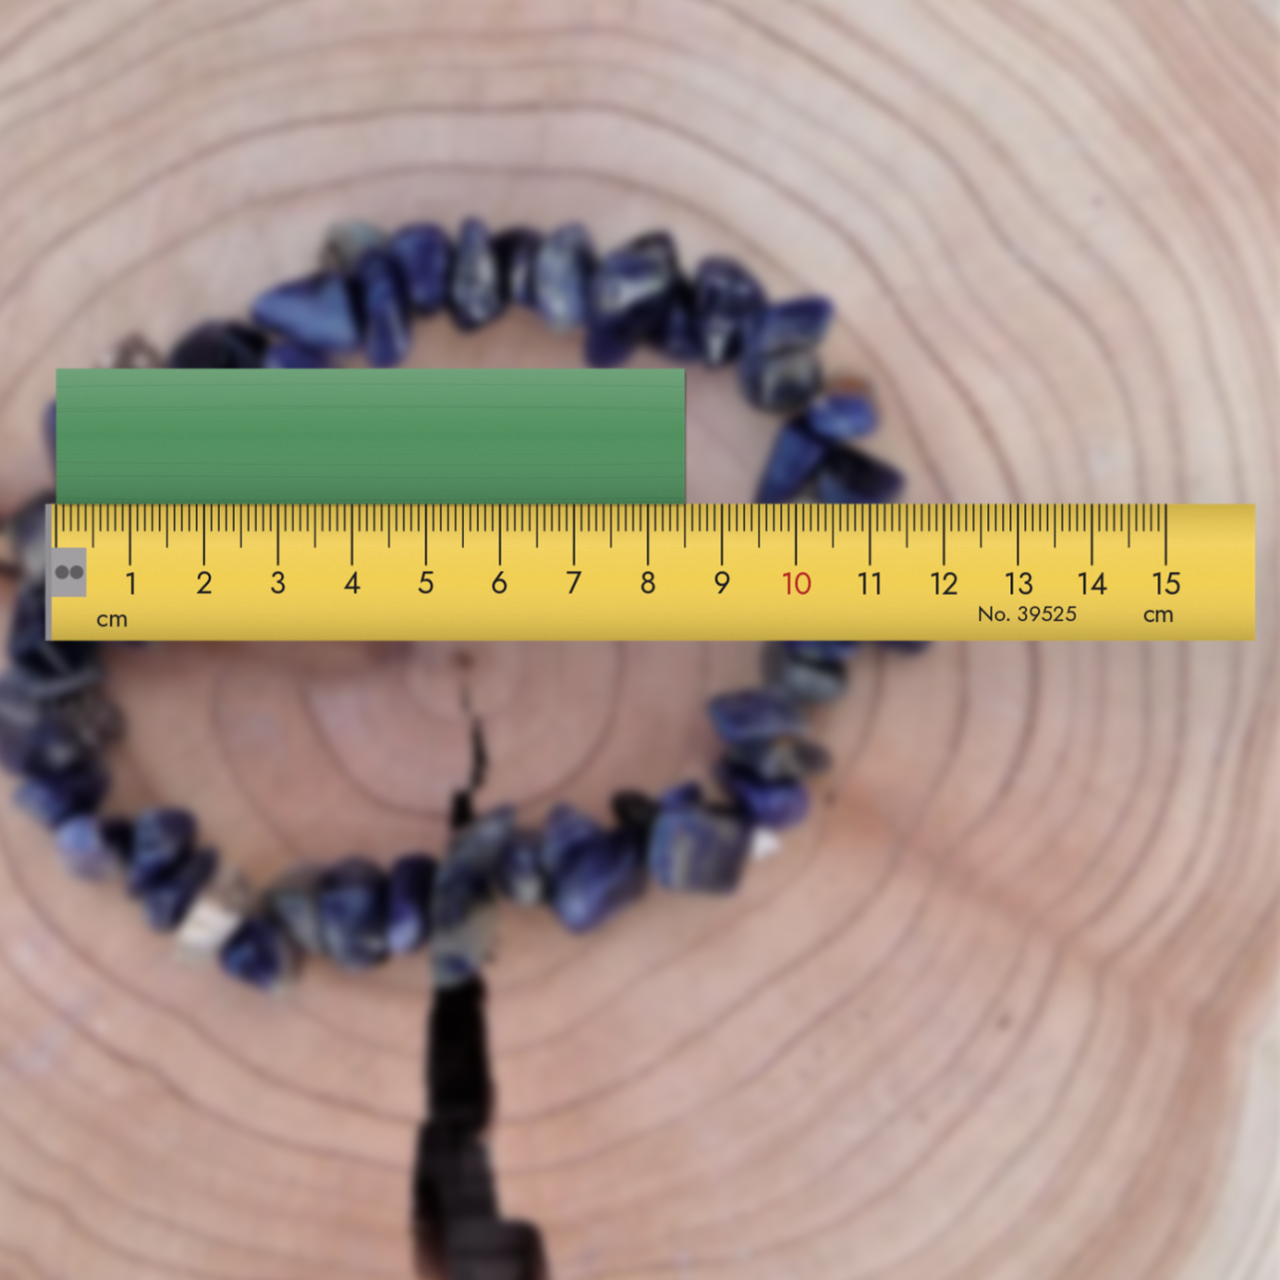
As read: value=8.5 unit=cm
